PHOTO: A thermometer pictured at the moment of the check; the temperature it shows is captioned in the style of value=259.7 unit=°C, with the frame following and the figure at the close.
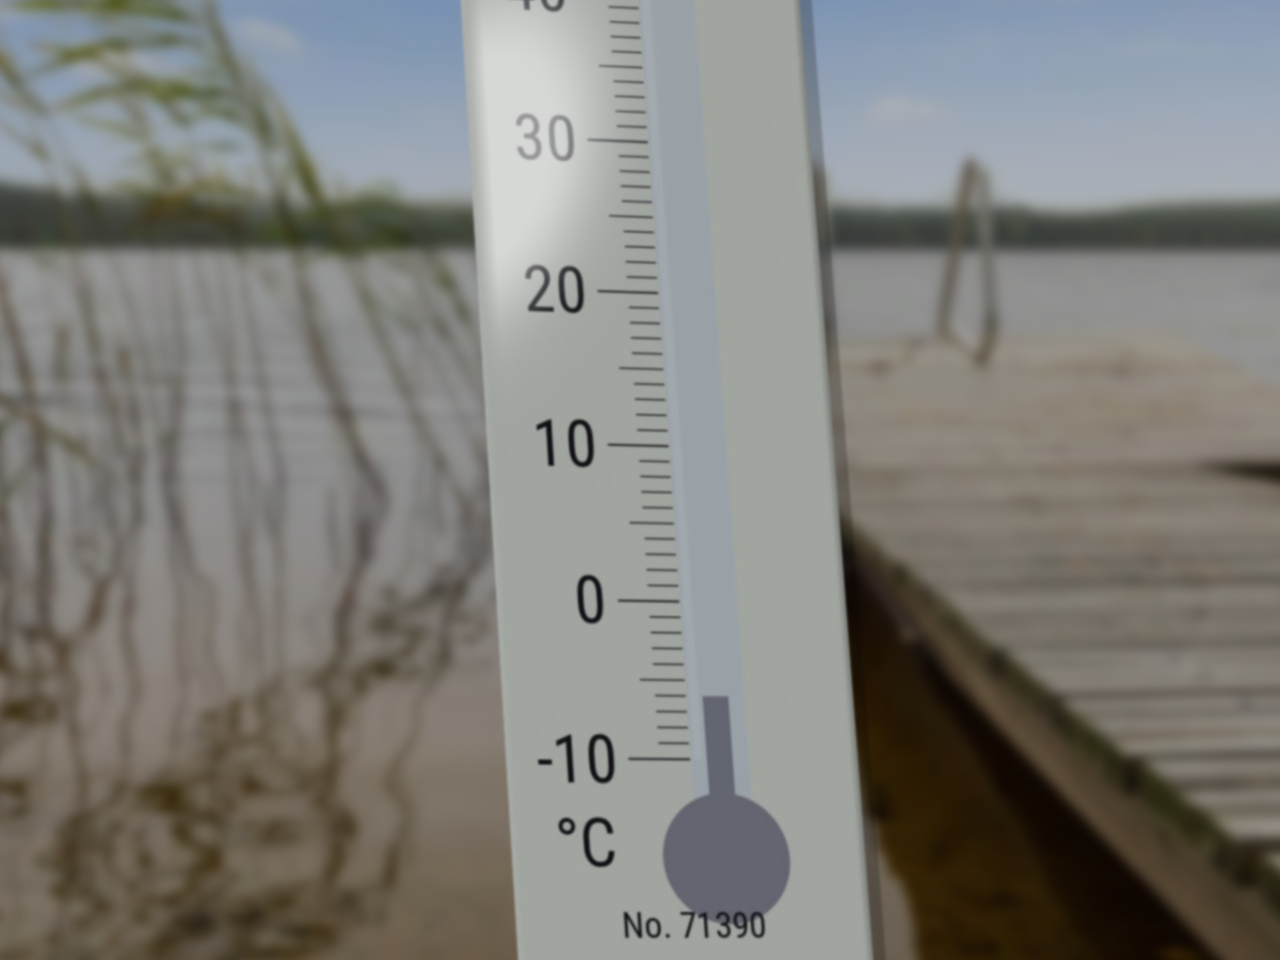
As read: value=-6 unit=°C
